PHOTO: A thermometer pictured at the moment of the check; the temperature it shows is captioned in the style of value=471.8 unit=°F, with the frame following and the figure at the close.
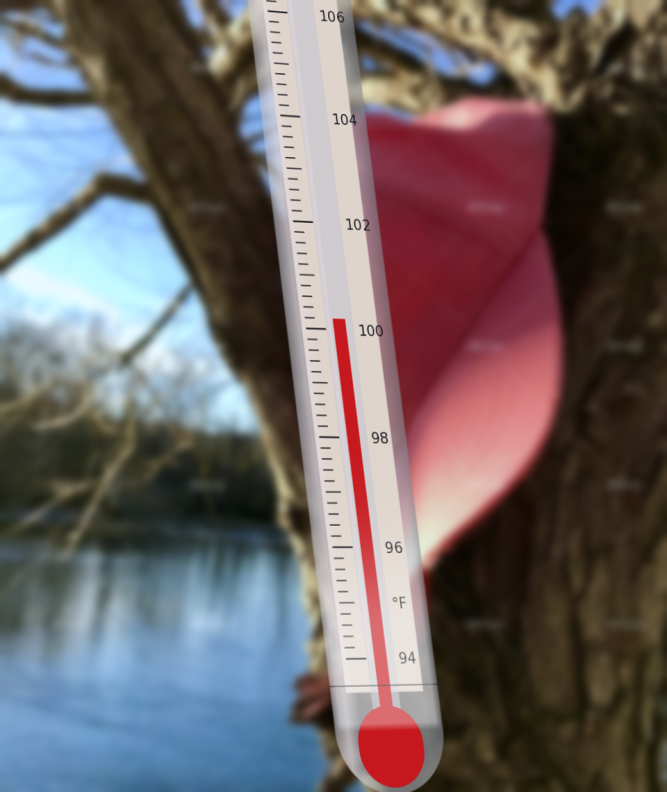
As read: value=100.2 unit=°F
